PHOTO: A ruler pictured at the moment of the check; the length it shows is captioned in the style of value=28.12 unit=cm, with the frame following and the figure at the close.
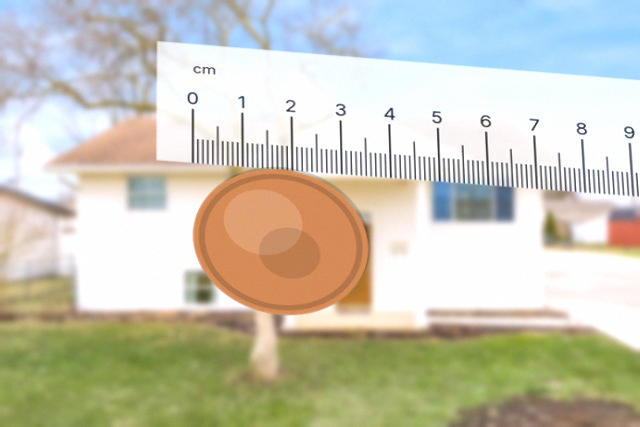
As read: value=3.5 unit=cm
